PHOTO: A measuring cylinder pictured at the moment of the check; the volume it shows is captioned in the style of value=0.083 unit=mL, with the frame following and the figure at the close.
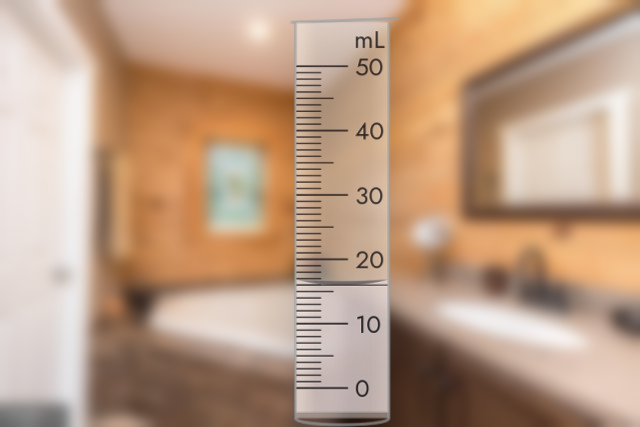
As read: value=16 unit=mL
